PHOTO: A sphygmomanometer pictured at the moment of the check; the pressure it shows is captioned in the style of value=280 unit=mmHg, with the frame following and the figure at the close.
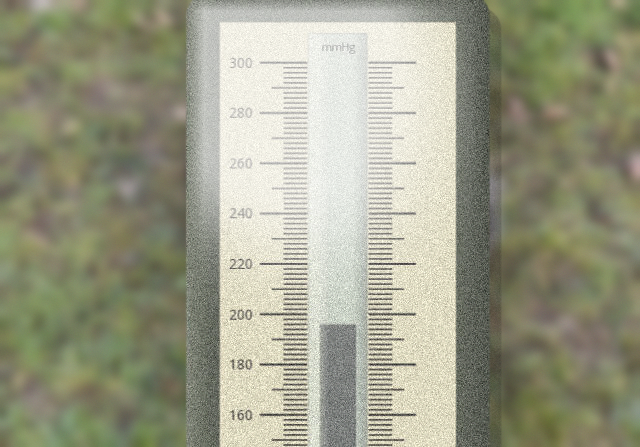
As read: value=196 unit=mmHg
